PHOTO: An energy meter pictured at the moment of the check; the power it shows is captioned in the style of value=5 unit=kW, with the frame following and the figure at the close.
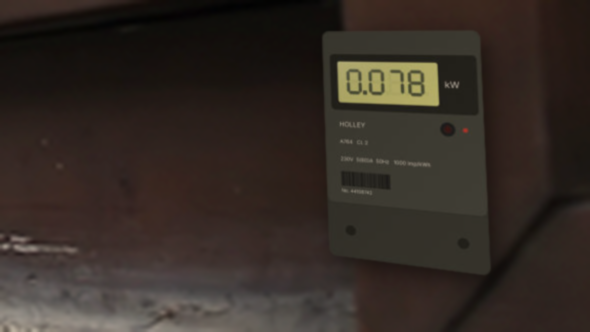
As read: value=0.078 unit=kW
